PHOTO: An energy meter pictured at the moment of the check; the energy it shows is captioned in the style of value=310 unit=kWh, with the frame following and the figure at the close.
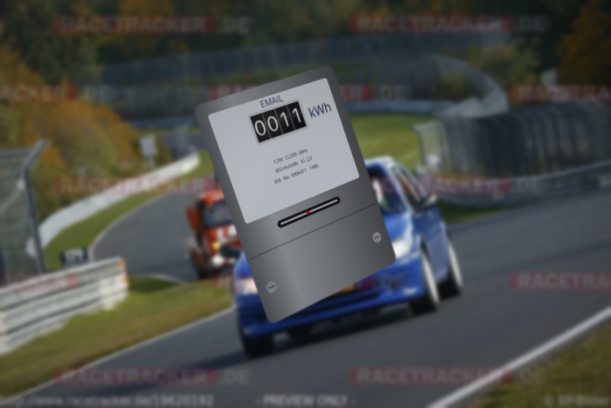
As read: value=11 unit=kWh
